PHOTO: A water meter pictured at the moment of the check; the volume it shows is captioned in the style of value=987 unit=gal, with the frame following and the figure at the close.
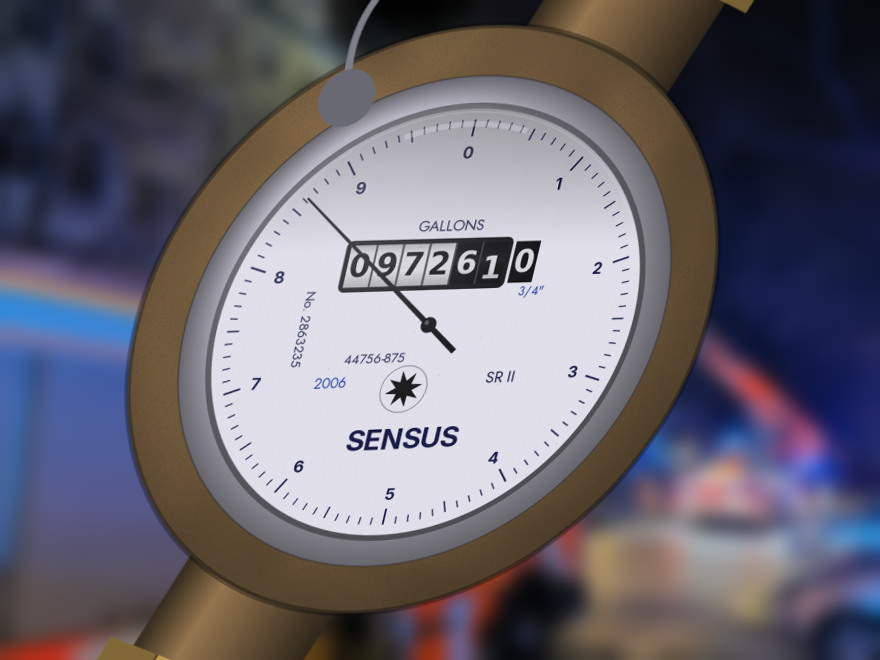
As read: value=972608.6 unit=gal
